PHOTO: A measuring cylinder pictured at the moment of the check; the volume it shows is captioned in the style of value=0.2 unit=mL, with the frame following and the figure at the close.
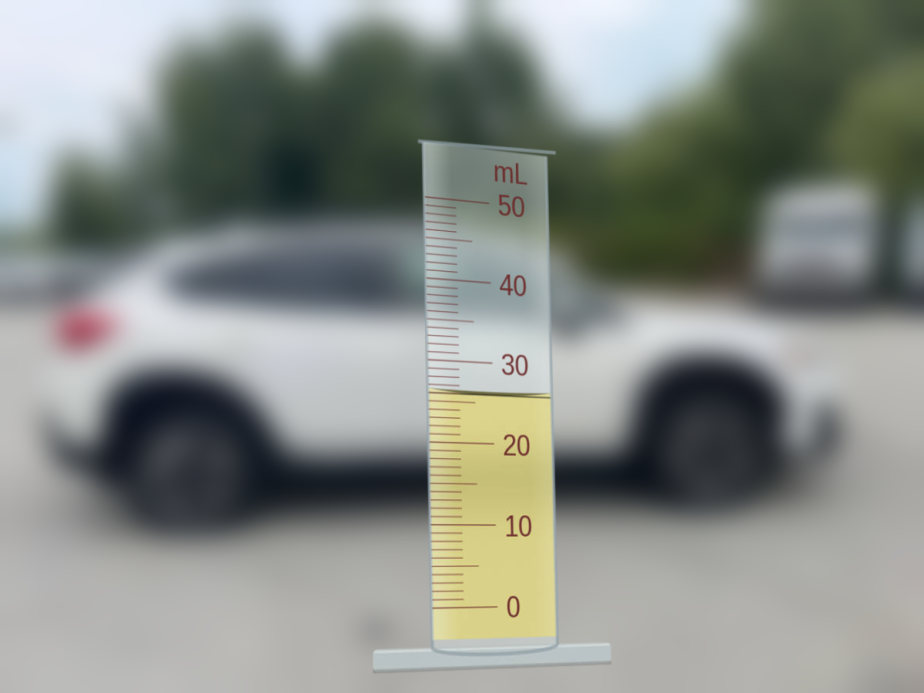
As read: value=26 unit=mL
